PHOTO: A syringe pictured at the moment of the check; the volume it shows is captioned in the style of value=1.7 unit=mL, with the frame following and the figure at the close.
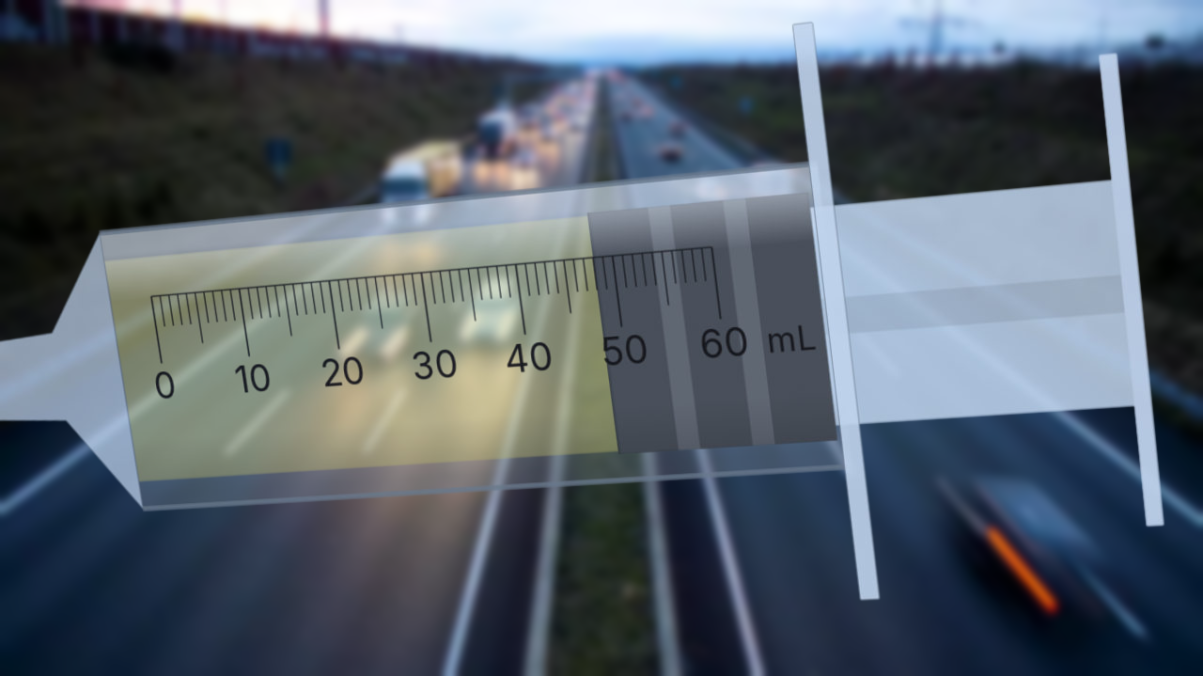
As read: value=48 unit=mL
